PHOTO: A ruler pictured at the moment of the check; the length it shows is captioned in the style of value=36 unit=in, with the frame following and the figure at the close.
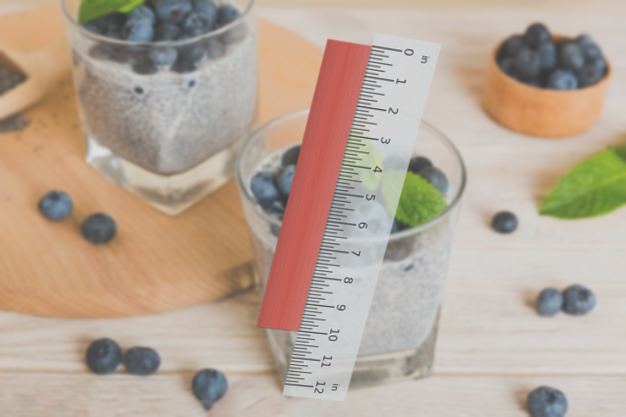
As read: value=10 unit=in
